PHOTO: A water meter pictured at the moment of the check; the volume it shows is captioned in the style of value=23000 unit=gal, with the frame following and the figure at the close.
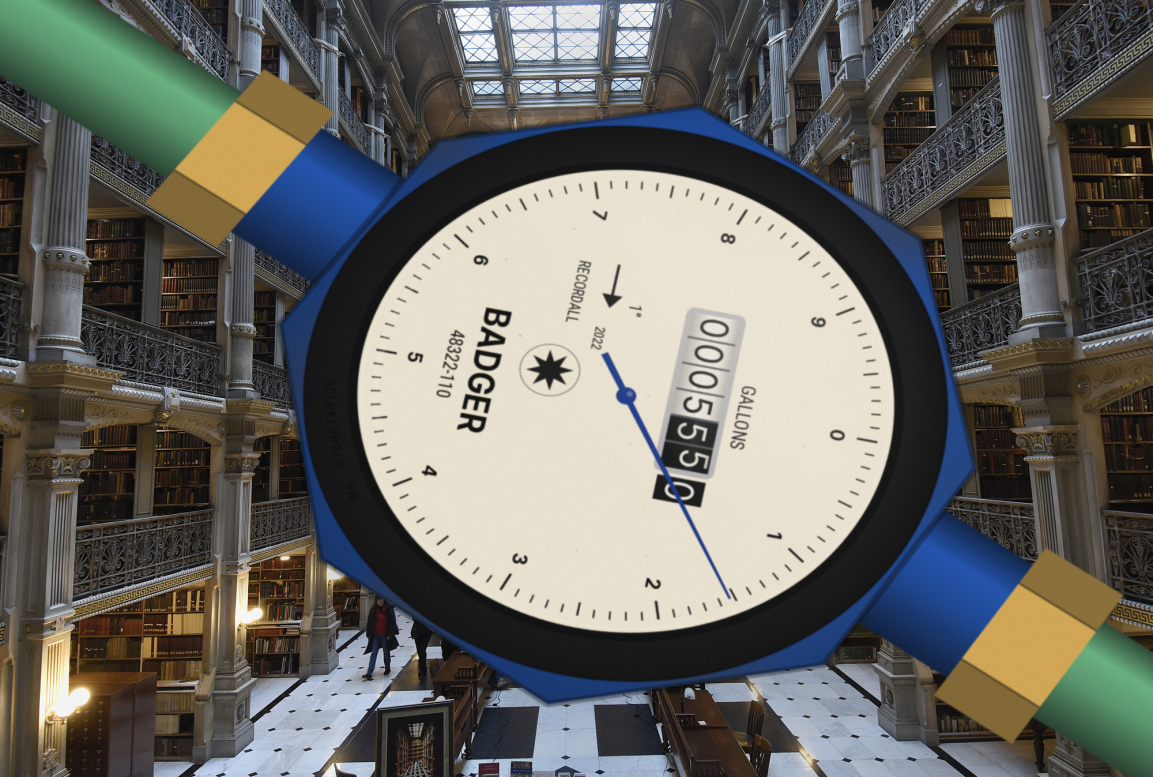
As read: value=5551.5 unit=gal
